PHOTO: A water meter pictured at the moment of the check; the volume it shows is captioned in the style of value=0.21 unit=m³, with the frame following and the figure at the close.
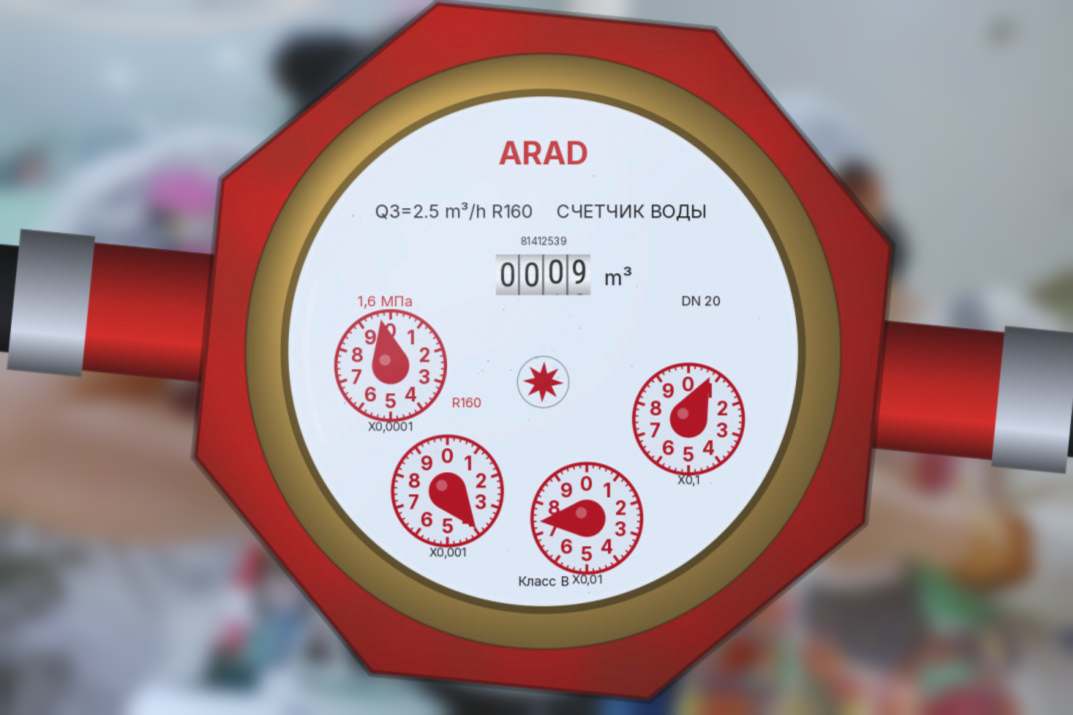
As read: value=9.0739 unit=m³
